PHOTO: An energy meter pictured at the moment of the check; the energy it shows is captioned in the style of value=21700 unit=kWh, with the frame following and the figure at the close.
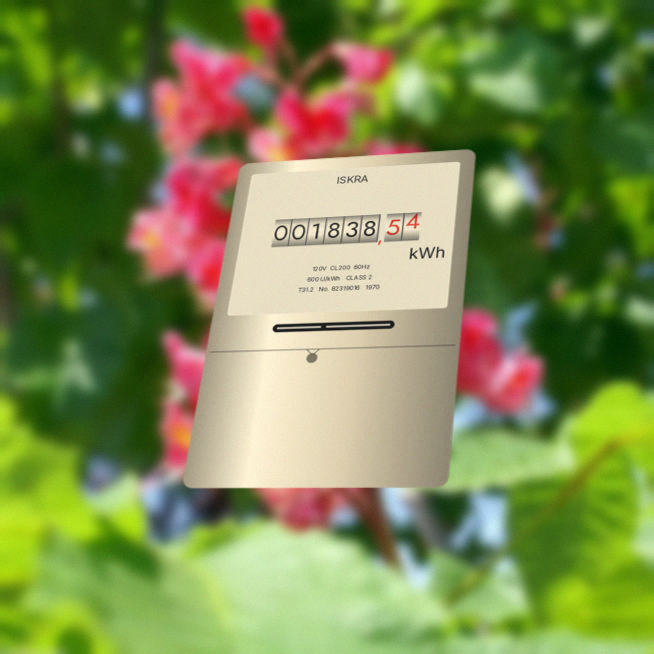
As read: value=1838.54 unit=kWh
